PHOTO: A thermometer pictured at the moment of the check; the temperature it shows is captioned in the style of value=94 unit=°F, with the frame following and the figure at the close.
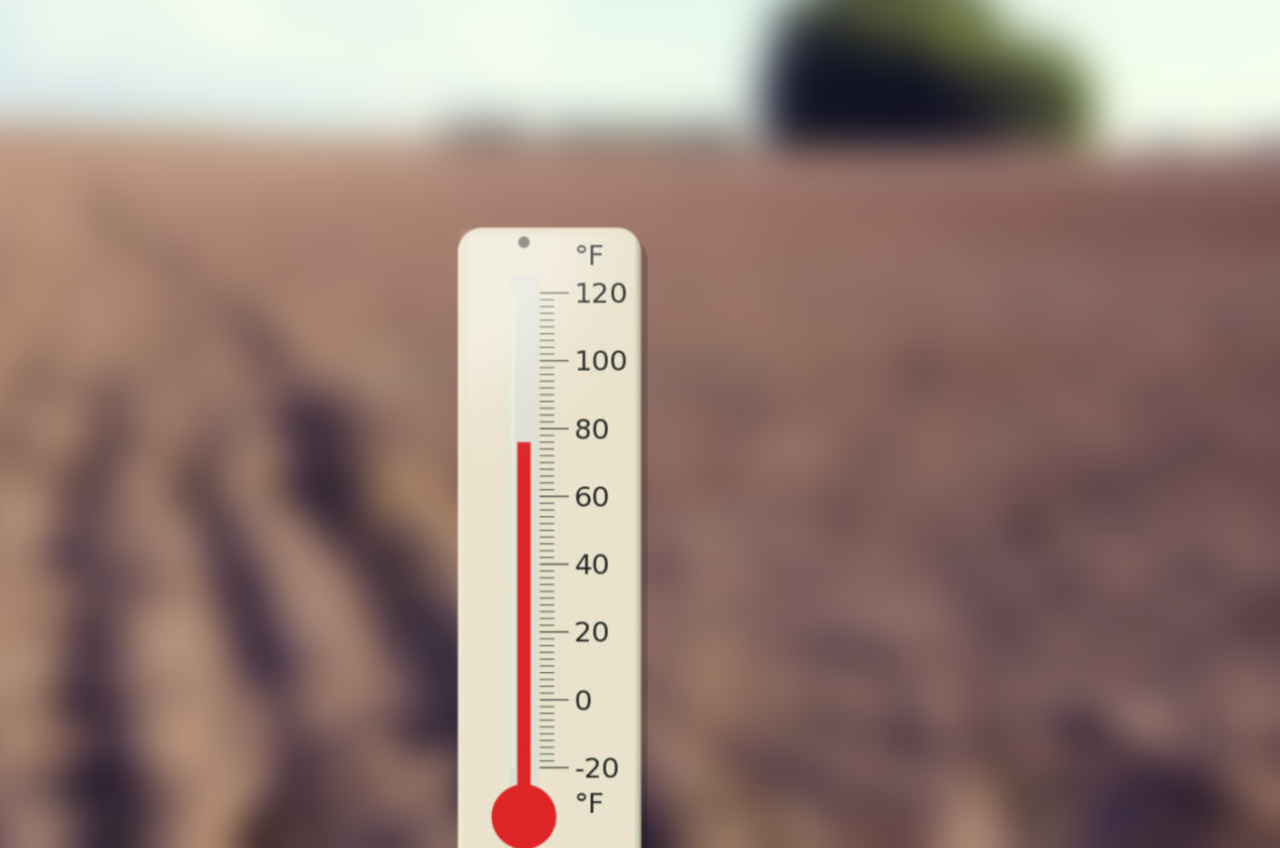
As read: value=76 unit=°F
